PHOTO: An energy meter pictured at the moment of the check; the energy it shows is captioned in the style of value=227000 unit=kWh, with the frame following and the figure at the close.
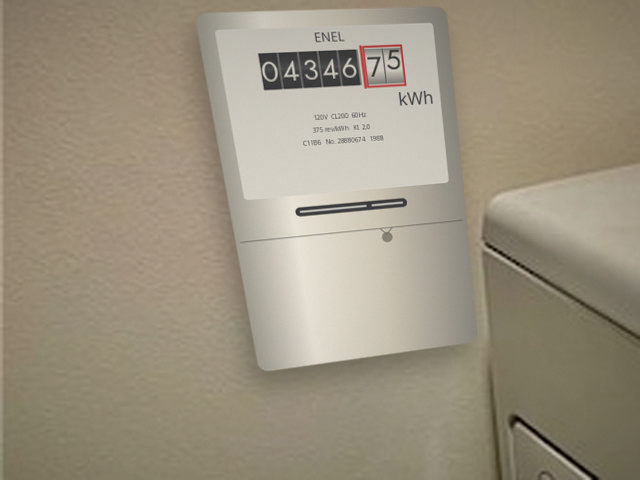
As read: value=4346.75 unit=kWh
